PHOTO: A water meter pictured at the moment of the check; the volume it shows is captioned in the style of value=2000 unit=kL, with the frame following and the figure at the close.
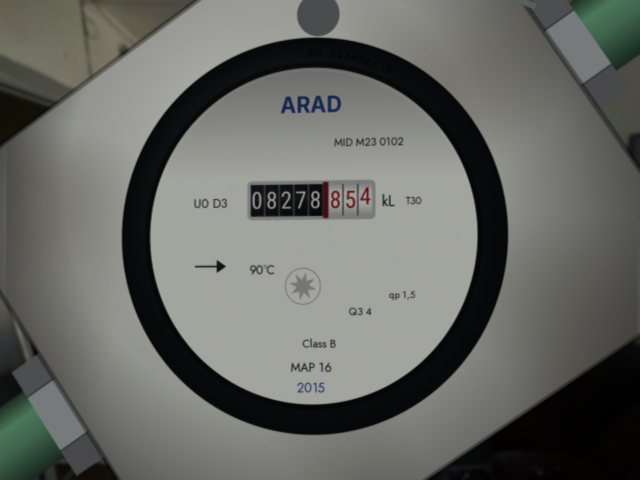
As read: value=8278.854 unit=kL
